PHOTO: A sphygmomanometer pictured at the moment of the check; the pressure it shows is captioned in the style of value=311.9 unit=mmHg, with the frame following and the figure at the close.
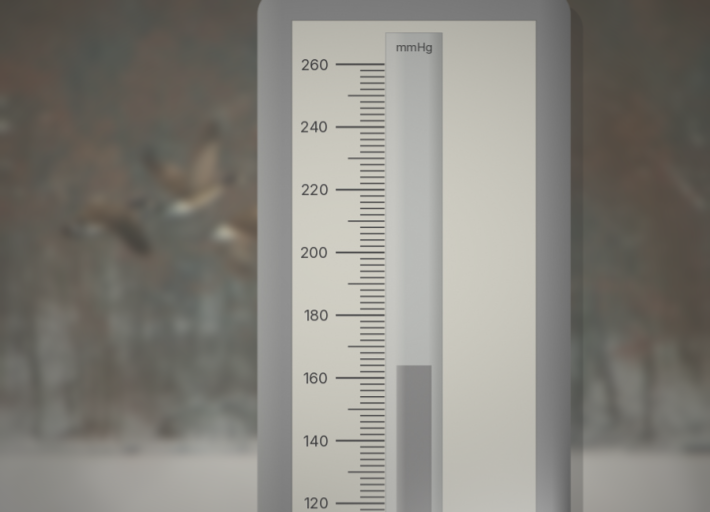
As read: value=164 unit=mmHg
